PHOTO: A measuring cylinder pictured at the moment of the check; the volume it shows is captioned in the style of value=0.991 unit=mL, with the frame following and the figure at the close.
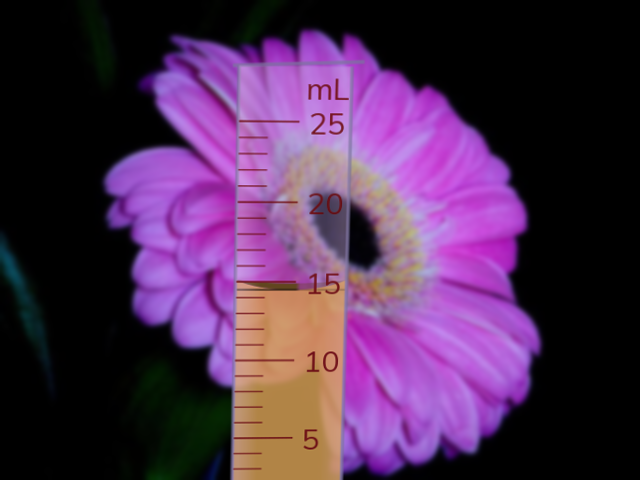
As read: value=14.5 unit=mL
